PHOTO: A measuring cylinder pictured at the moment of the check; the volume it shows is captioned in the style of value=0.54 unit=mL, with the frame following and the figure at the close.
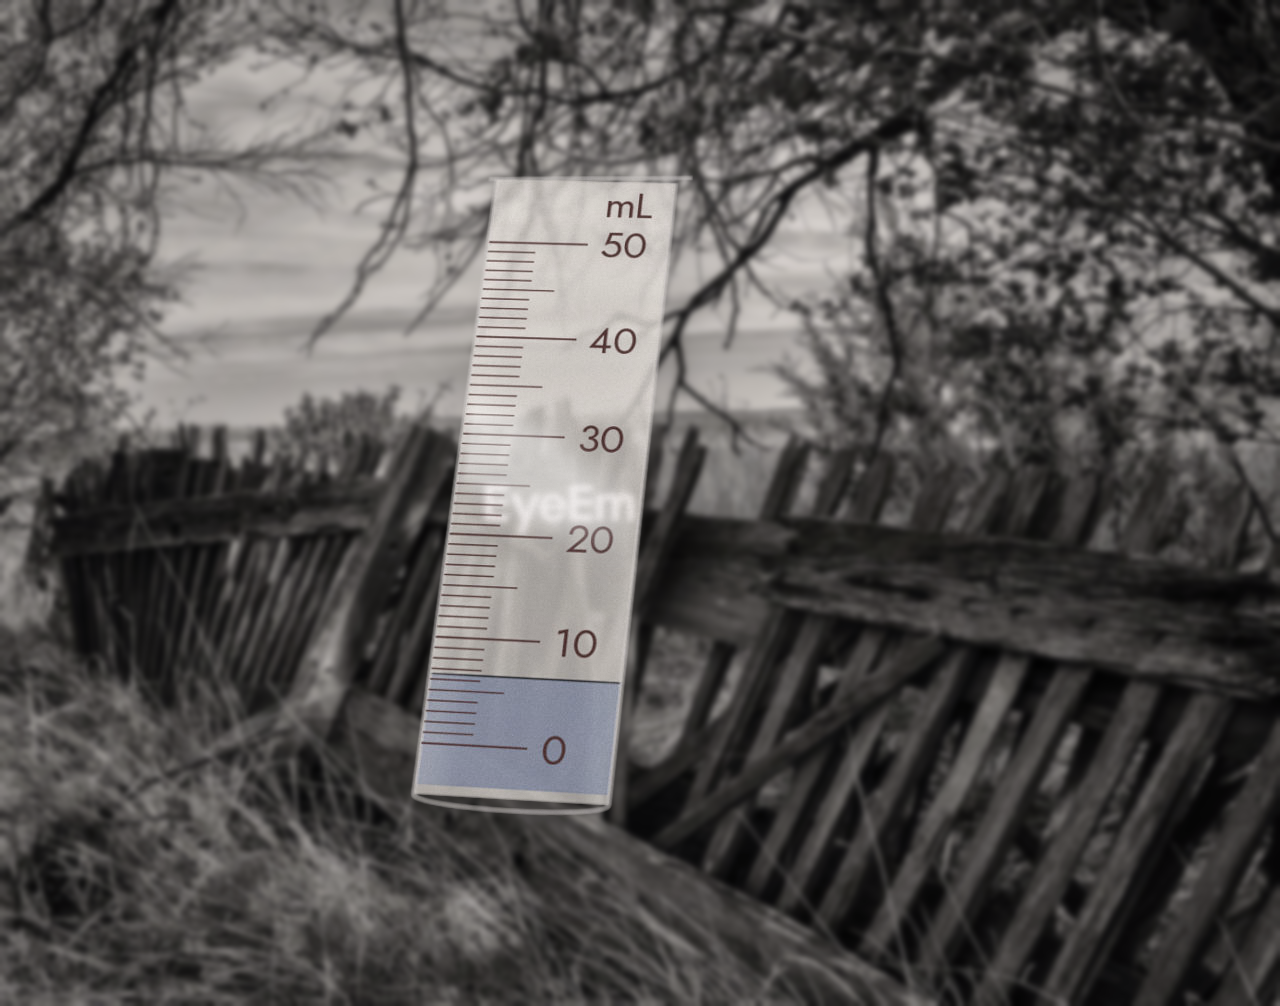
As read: value=6.5 unit=mL
